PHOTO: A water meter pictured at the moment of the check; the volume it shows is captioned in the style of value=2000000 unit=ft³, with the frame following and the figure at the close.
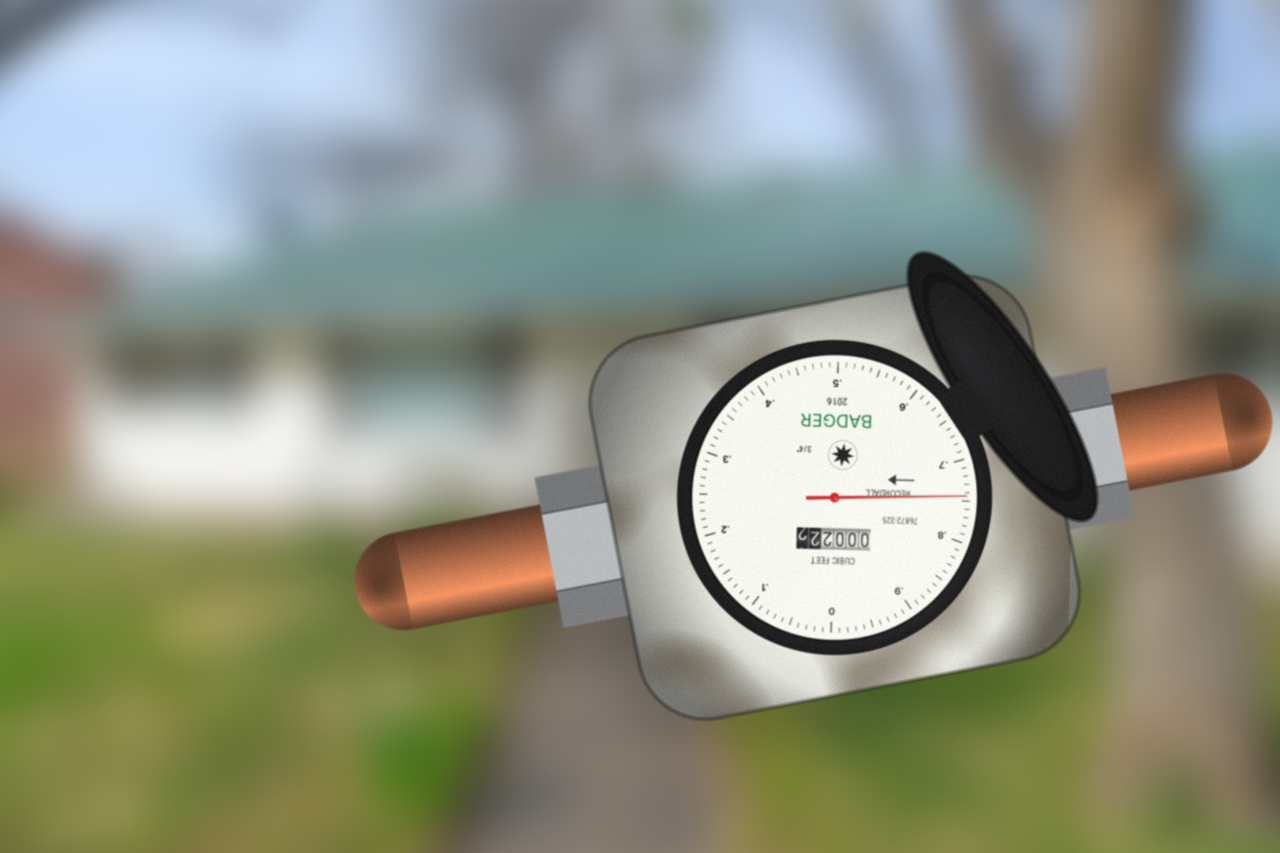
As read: value=221.74 unit=ft³
